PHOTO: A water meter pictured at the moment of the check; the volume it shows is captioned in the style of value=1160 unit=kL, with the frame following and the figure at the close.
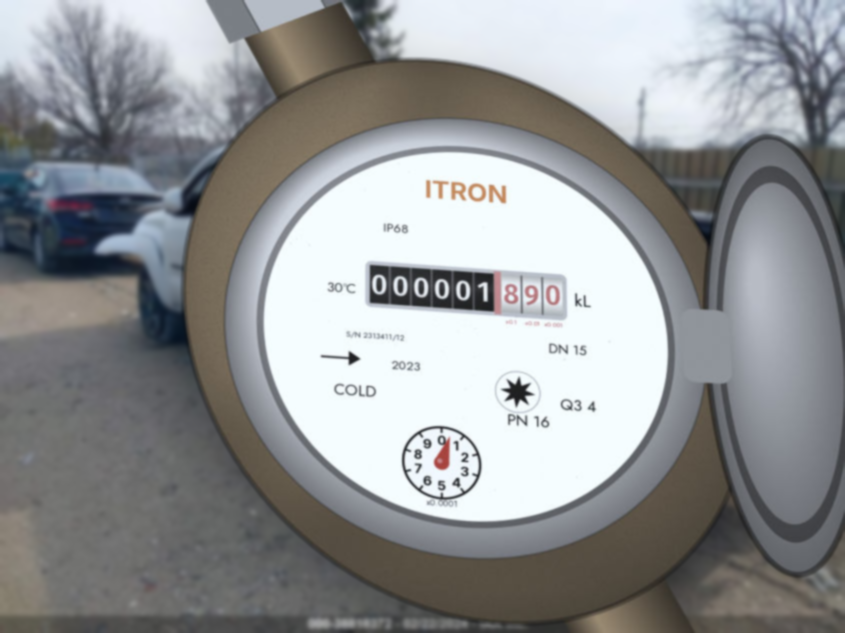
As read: value=1.8900 unit=kL
